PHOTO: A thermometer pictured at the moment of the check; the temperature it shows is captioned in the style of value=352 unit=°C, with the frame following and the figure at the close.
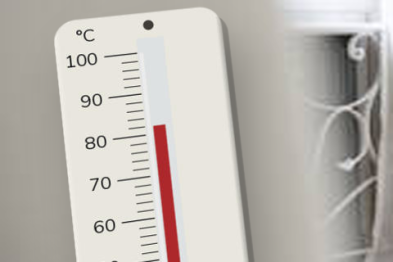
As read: value=82 unit=°C
